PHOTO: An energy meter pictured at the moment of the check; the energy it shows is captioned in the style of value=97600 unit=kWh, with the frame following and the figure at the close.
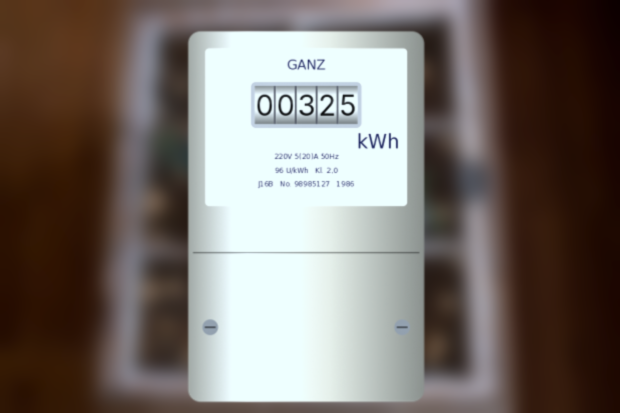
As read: value=325 unit=kWh
